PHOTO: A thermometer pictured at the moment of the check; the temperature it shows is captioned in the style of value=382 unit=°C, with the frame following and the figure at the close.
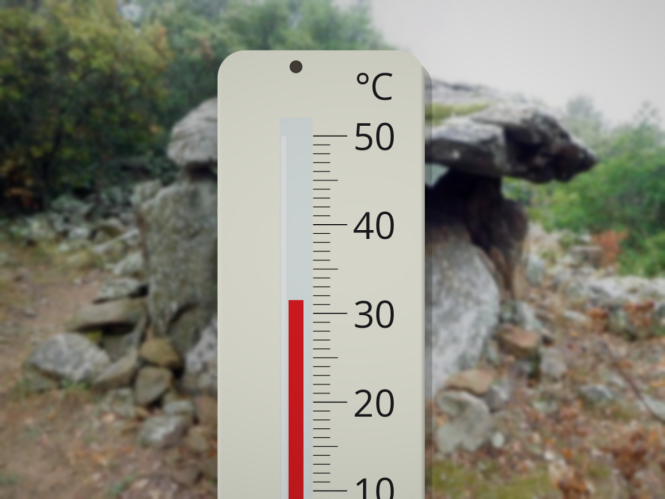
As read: value=31.5 unit=°C
